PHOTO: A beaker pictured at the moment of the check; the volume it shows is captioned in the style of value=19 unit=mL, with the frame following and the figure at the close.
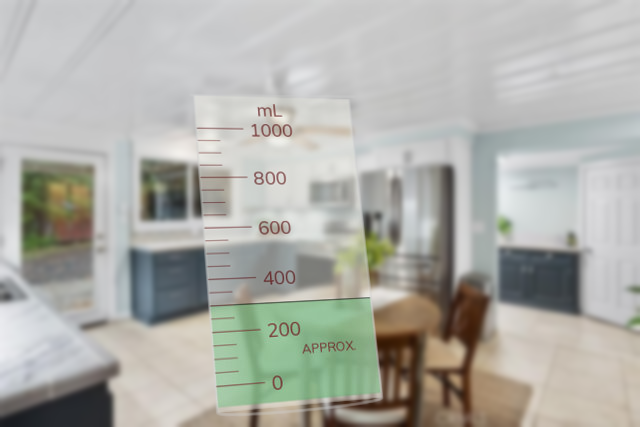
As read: value=300 unit=mL
